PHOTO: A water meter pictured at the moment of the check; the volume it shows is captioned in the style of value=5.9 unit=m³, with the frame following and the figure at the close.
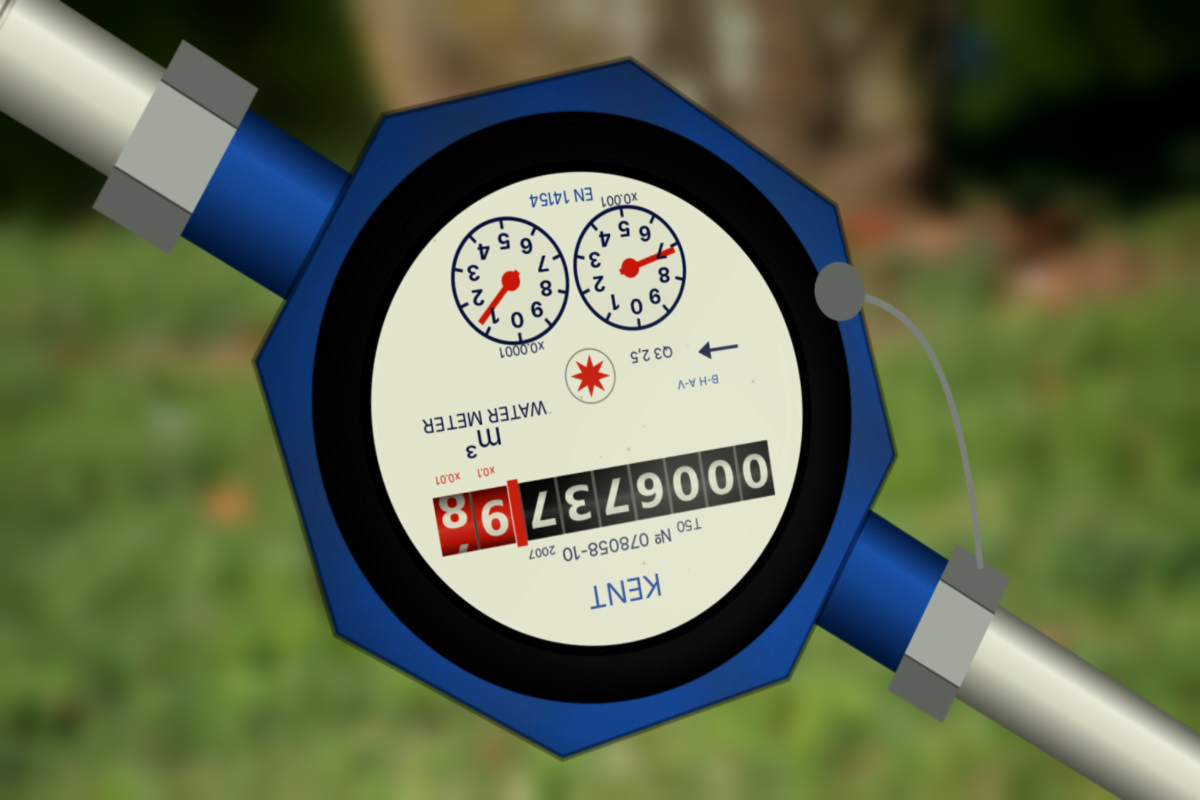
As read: value=6737.9771 unit=m³
